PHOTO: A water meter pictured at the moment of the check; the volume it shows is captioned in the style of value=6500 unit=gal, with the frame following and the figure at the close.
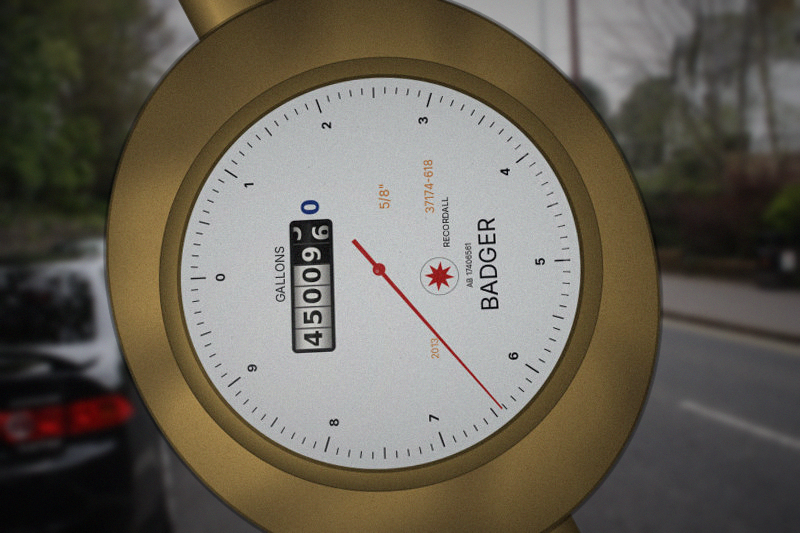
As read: value=4500956.4 unit=gal
